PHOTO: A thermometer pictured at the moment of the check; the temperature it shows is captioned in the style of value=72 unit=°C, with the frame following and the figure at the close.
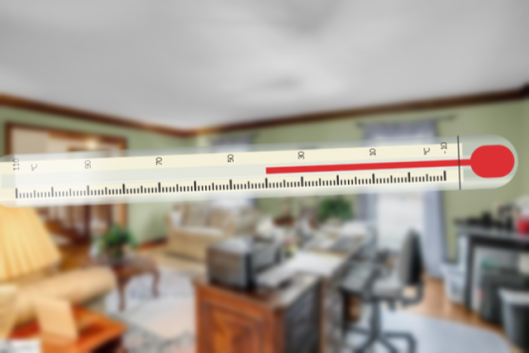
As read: value=40 unit=°C
